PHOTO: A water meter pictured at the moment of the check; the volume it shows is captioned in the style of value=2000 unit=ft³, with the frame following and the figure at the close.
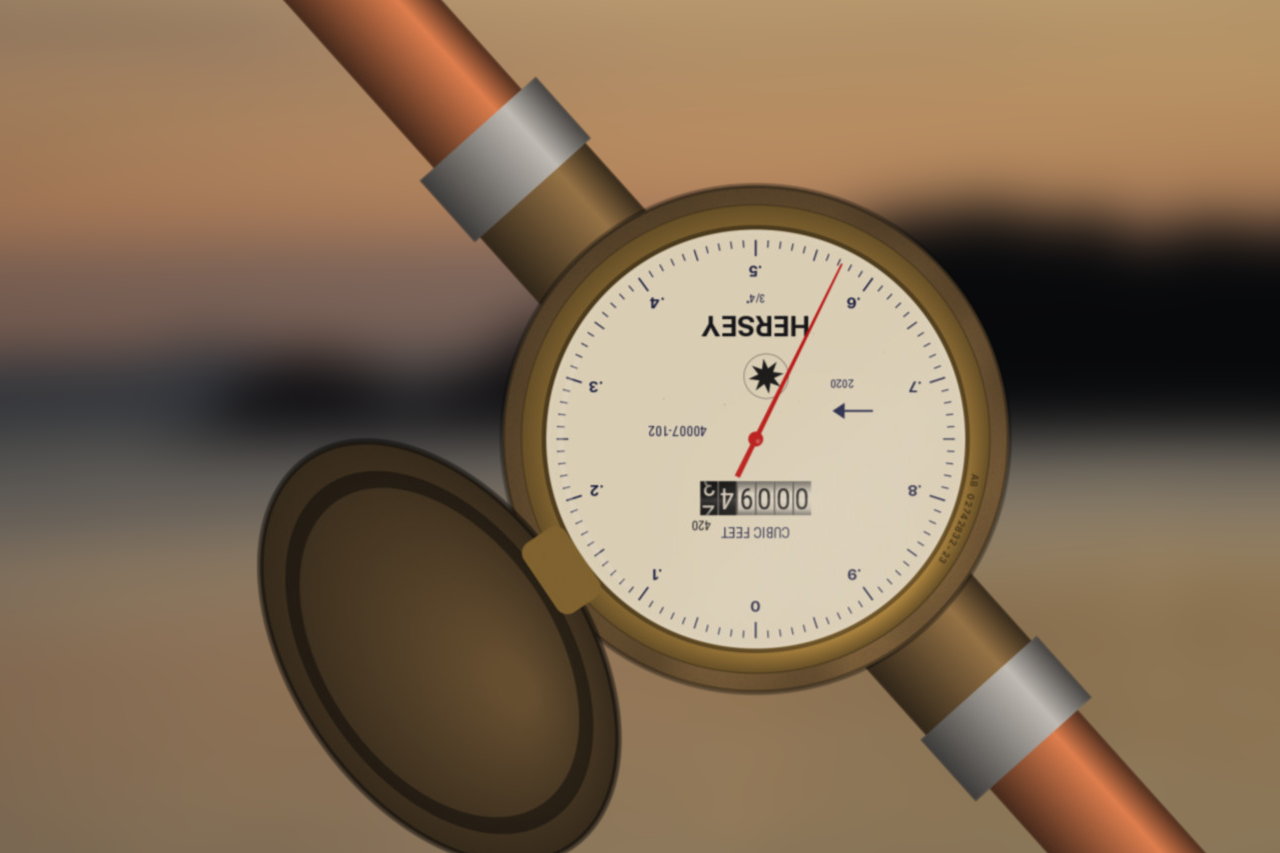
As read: value=942.57 unit=ft³
